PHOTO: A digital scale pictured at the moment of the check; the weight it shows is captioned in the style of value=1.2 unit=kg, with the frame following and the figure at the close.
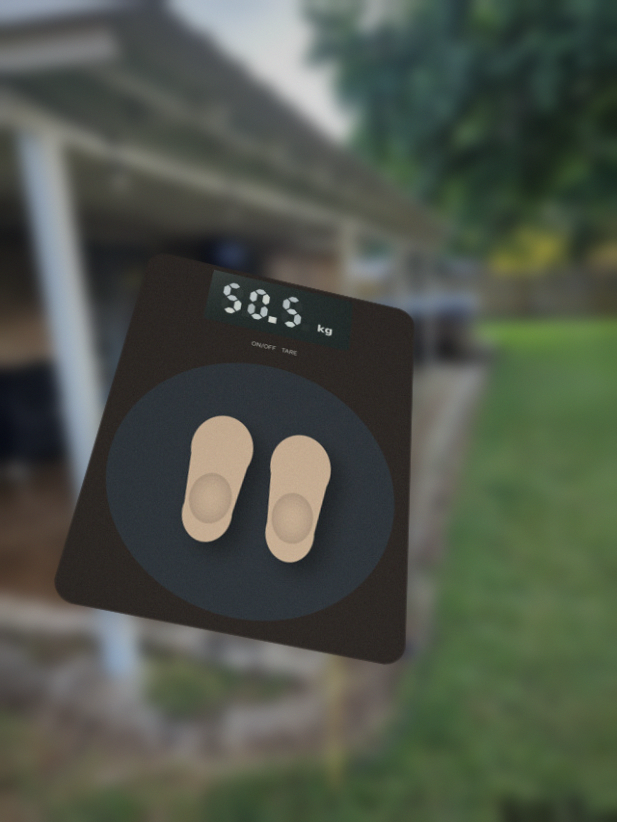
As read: value=50.5 unit=kg
